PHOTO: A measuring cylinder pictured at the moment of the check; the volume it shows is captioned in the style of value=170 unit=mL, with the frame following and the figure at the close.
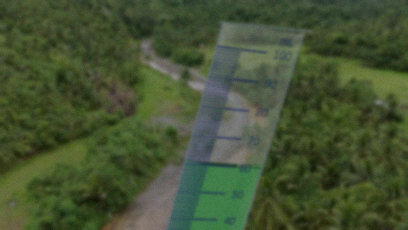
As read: value=60 unit=mL
